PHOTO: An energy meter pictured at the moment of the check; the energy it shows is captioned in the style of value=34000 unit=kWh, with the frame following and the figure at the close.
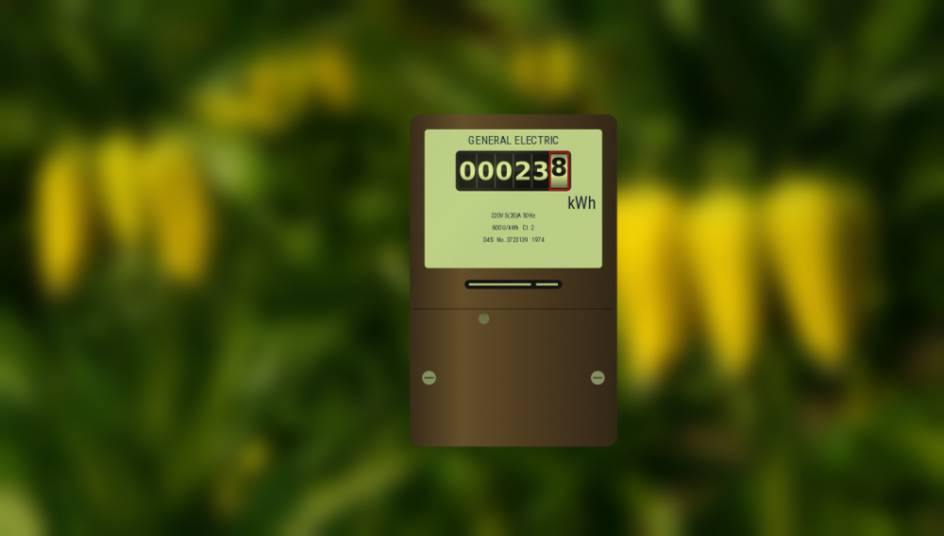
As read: value=23.8 unit=kWh
